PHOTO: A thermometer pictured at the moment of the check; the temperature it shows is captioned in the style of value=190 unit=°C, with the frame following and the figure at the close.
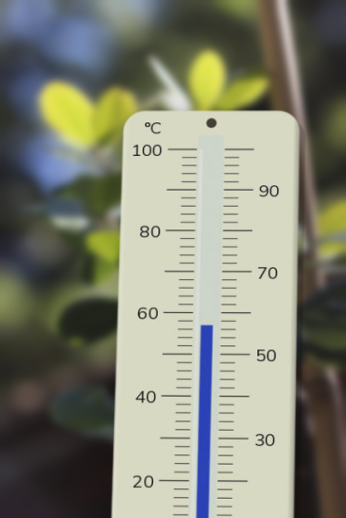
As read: value=57 unit=°C
